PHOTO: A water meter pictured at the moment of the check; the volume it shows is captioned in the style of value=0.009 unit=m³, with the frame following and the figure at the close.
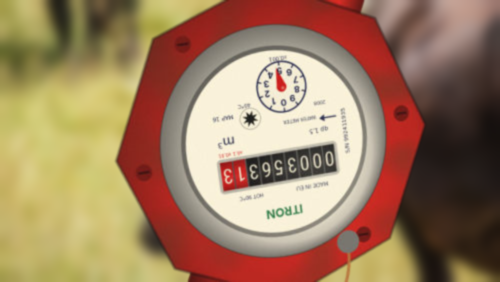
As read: value=3563.134 unit=m³
